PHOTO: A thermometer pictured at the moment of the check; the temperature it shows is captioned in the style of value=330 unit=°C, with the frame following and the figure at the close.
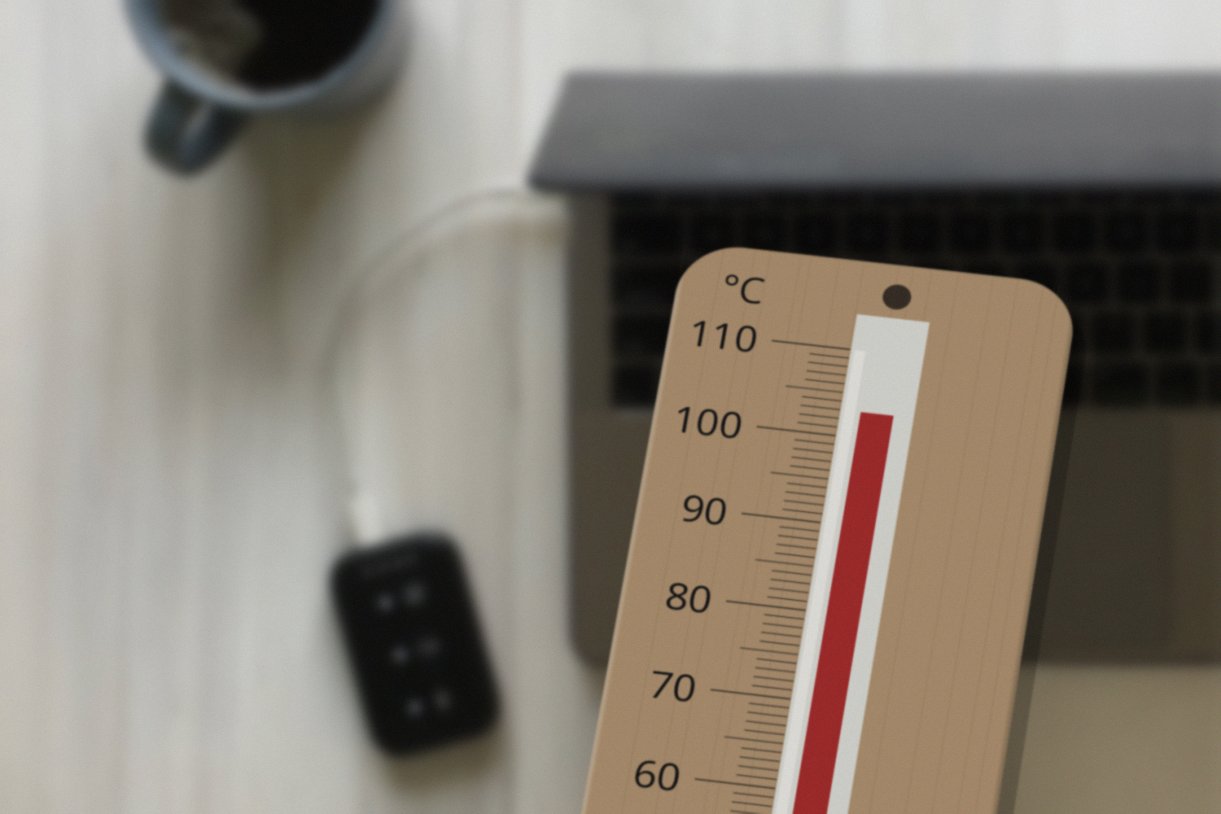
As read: value=103 unit=°C
